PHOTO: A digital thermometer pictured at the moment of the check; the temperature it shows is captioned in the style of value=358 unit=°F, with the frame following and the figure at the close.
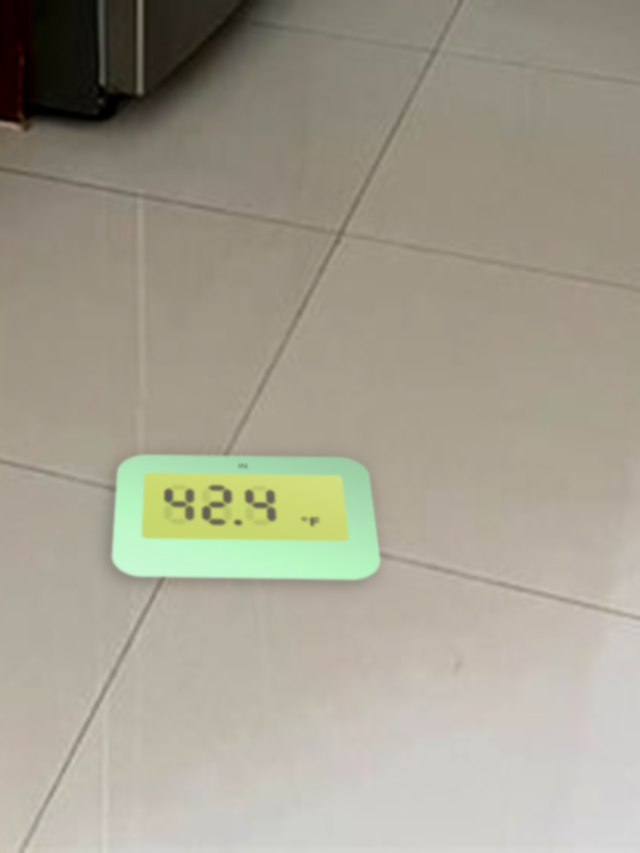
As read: value=42.4 unit=°F
